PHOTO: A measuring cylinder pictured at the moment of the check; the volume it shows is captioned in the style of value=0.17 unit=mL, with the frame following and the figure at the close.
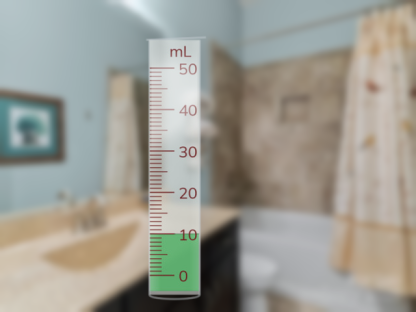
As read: value=10 unit=mL
